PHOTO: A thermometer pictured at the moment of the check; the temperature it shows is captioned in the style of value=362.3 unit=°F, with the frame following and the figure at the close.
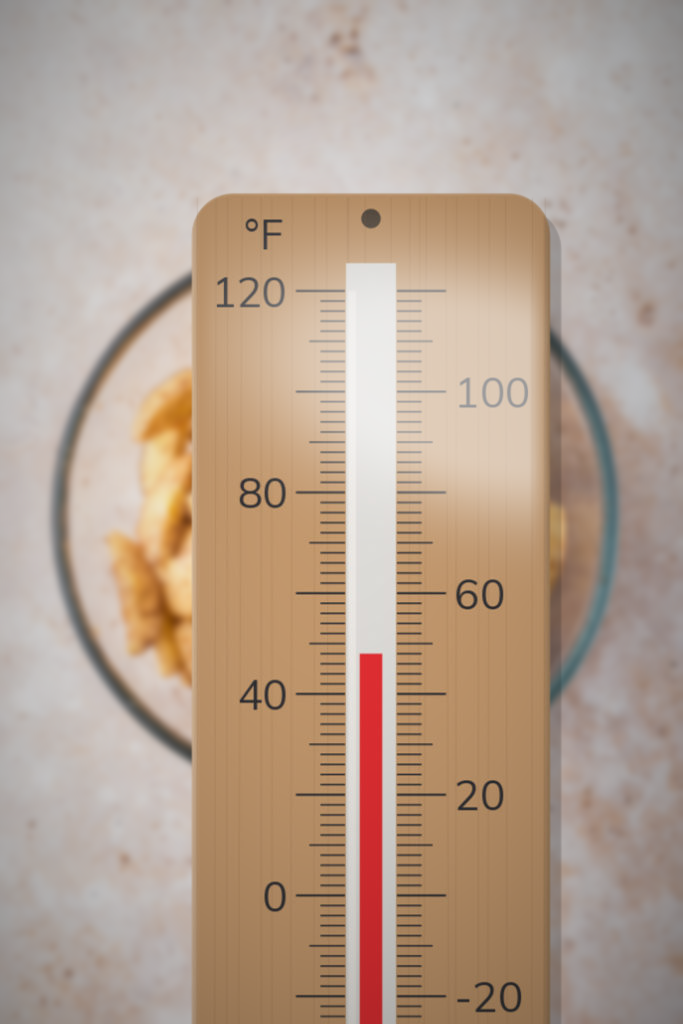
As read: value=48 unit=°F
